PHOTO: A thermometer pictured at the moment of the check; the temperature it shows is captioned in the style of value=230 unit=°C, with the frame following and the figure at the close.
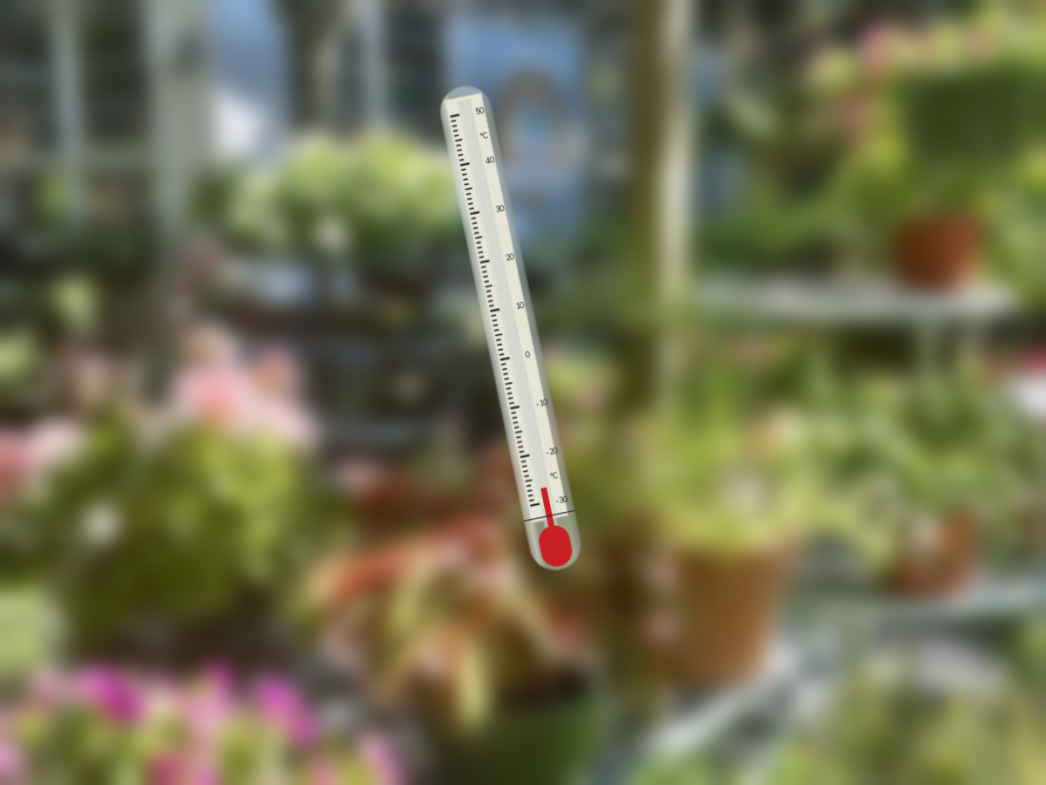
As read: value=-27 unit=°C
